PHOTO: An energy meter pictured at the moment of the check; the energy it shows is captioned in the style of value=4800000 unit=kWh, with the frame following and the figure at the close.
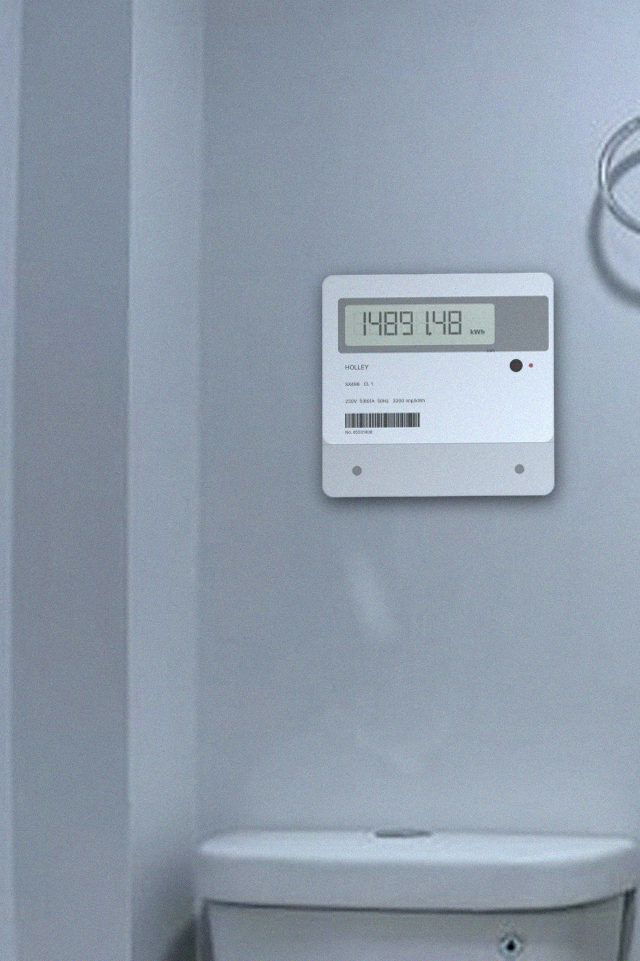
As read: value=14891.48 unit=kWh
